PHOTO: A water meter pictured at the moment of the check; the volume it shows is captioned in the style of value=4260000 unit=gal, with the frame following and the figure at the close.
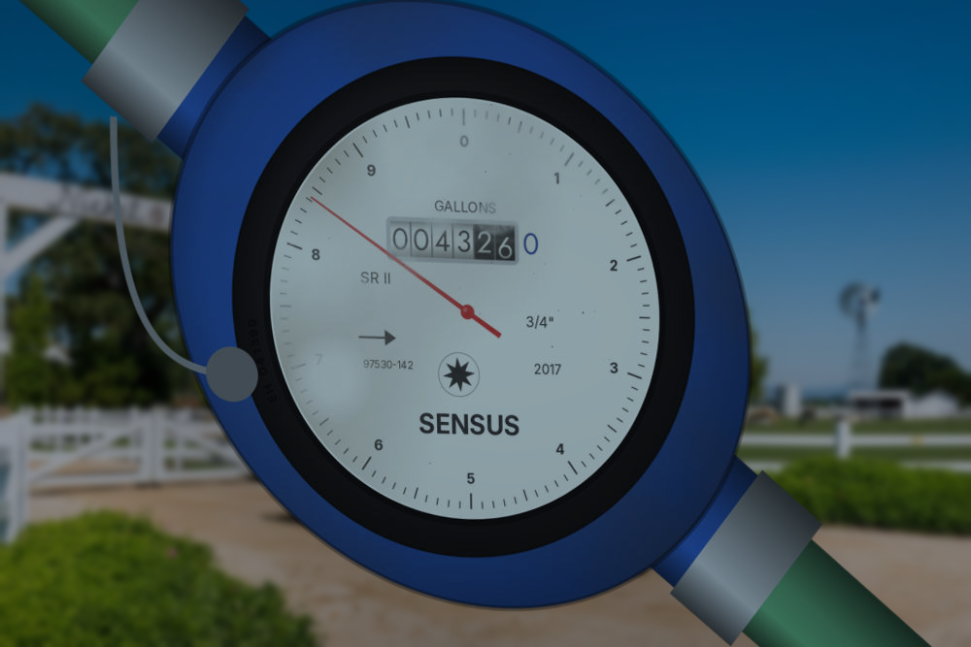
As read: value=43258.4 unit=gal
